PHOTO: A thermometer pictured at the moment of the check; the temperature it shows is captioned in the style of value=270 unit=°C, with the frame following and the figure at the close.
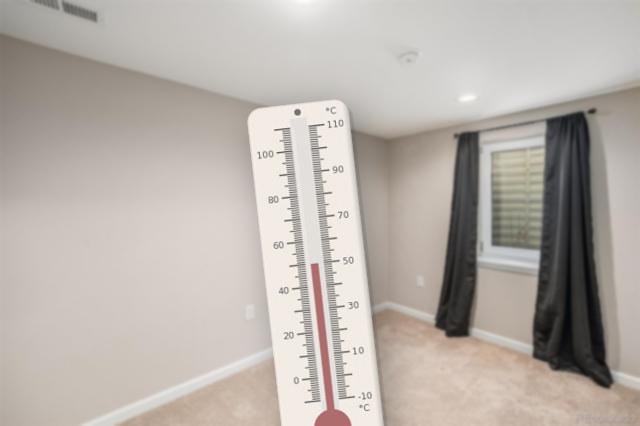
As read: value=50 unit=°C
